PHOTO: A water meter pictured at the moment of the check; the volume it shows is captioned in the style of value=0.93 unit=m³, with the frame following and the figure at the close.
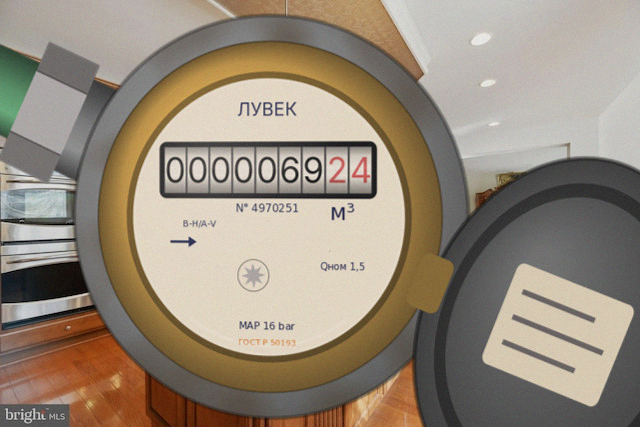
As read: value=69.24 unit=m³
